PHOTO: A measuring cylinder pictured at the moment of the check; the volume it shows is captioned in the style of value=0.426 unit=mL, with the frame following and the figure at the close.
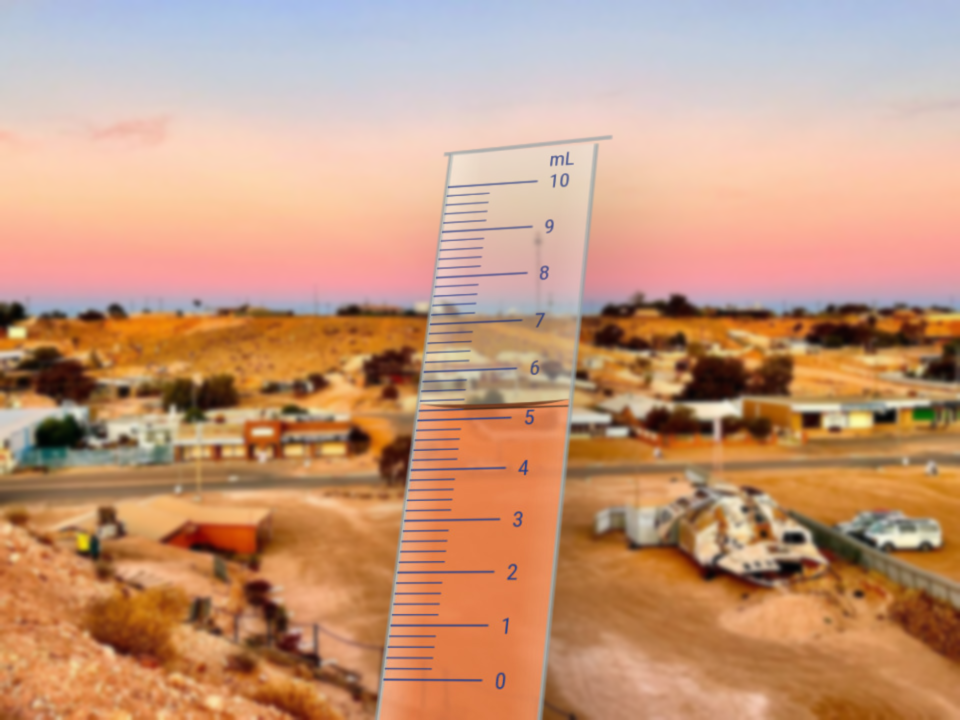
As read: value=5.2 unit=mL
